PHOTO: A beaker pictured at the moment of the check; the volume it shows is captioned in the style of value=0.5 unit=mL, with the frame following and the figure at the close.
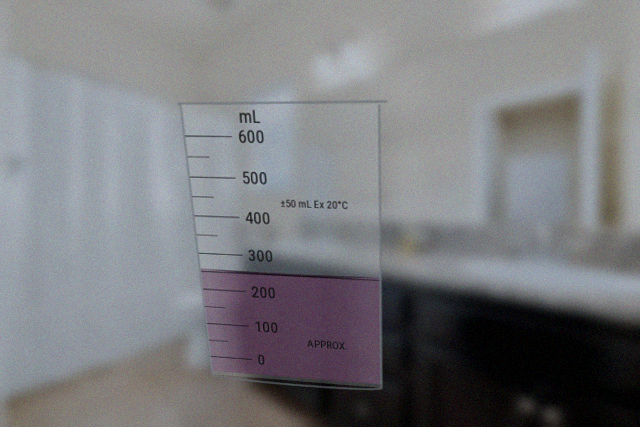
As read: value=250 unit=mL
